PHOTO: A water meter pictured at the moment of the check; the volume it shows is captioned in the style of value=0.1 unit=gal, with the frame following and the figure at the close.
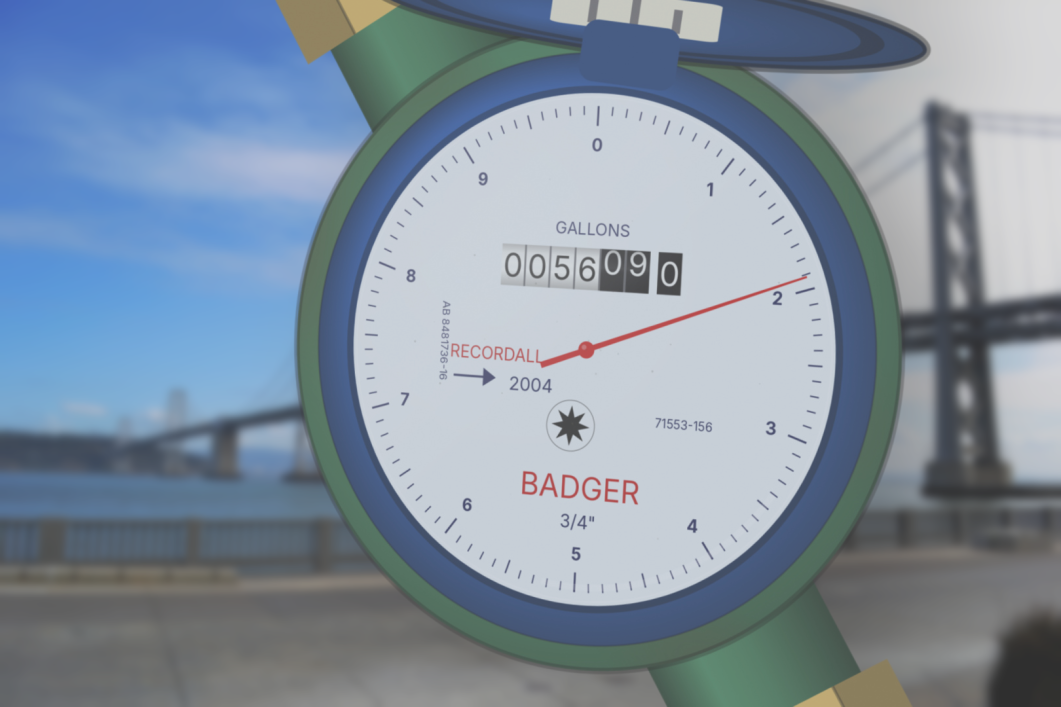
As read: value=56091.9 unit=gal
